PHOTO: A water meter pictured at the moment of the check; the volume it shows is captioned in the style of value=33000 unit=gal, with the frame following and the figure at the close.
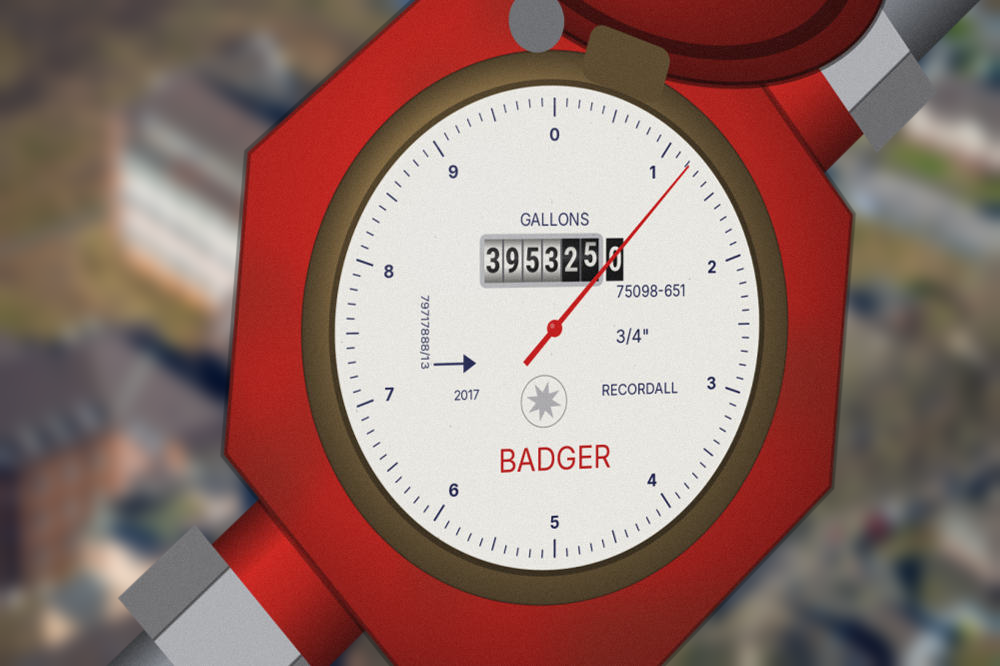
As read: value=3953251.2 unit=gal
